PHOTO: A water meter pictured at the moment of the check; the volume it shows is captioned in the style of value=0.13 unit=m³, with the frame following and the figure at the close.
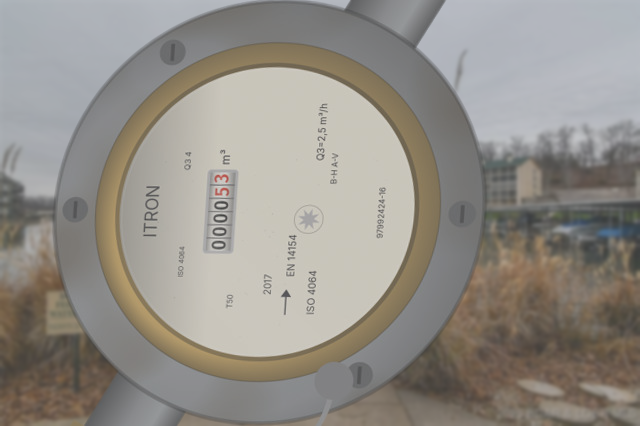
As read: value=0.53 unit=m³
